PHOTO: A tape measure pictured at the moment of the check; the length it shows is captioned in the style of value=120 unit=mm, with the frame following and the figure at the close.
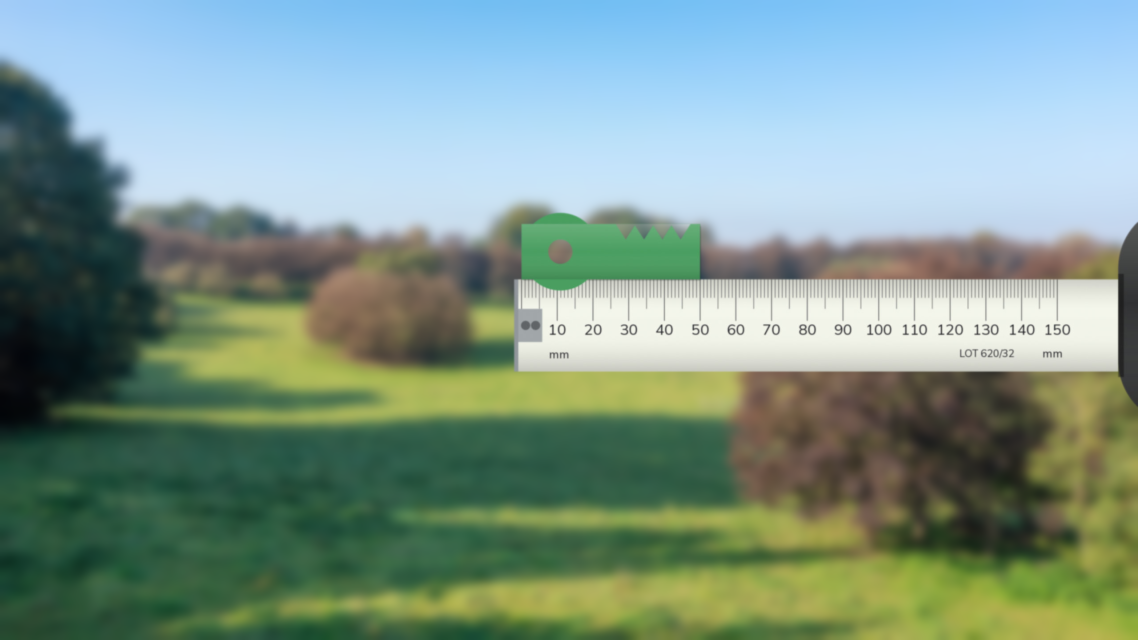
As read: value=50 unit=mm
